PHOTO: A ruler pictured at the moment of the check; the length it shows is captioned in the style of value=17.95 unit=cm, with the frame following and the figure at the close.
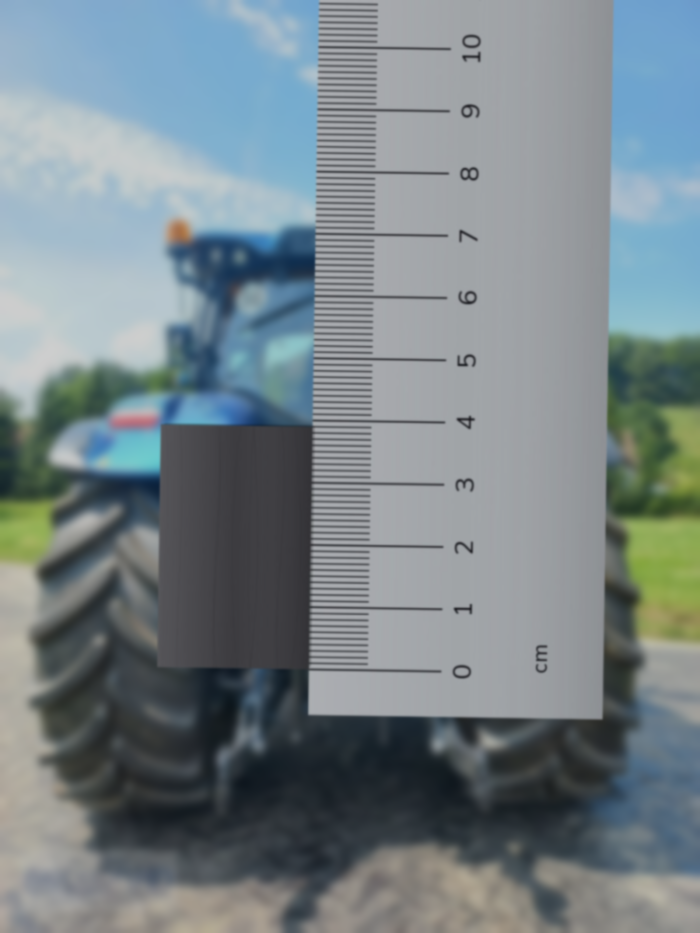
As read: value=3.9 unit=cm
